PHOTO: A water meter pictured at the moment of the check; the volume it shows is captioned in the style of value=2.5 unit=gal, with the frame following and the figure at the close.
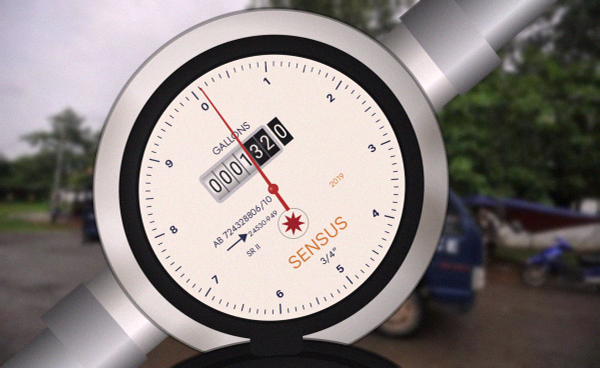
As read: value=1320.1 unit=gal
